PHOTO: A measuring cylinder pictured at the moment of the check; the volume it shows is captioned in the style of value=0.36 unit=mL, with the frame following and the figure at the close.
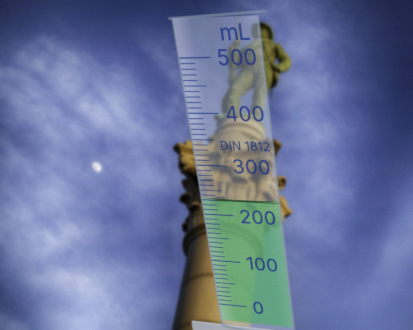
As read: value=230 unit=mL
